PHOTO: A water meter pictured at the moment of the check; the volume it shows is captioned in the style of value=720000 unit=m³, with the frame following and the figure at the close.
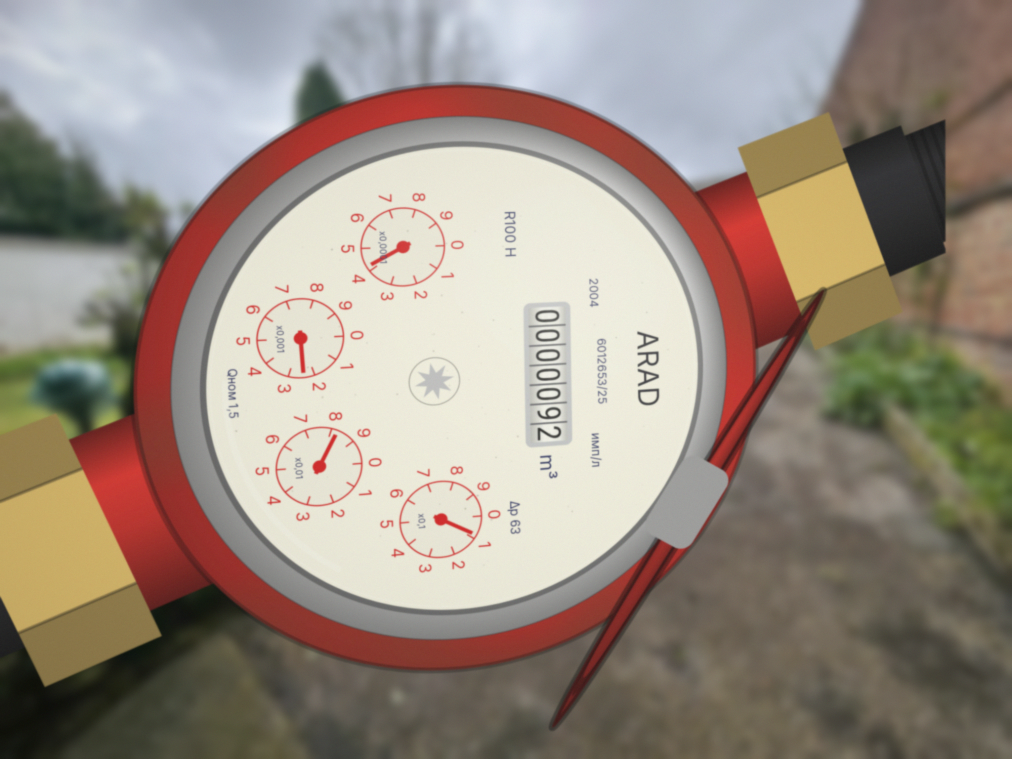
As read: value=92.0824 unit=m³
